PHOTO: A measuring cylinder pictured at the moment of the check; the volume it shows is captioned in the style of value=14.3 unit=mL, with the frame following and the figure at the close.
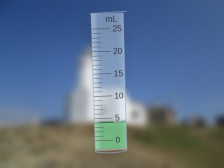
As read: value=4 unit=mL
